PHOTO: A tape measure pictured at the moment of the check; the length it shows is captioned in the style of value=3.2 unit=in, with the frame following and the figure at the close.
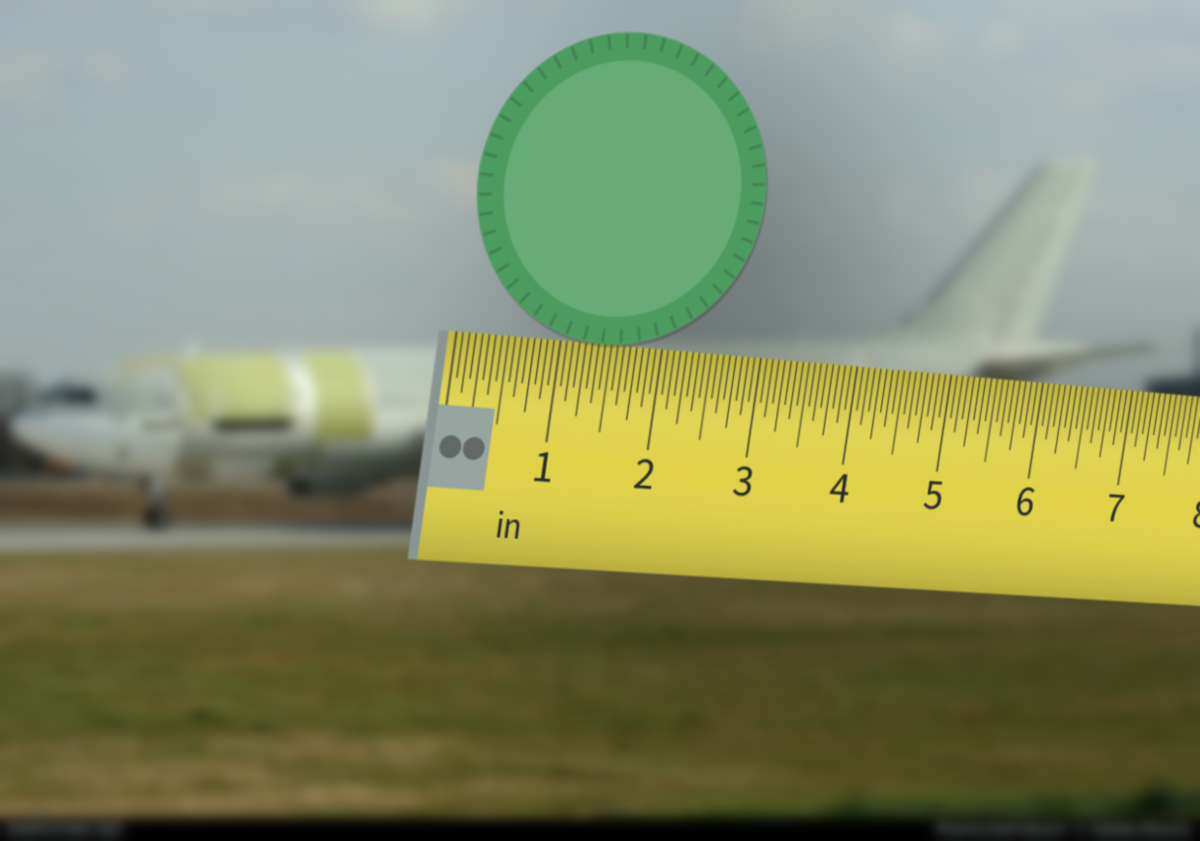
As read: value=2.8125 unit=in
